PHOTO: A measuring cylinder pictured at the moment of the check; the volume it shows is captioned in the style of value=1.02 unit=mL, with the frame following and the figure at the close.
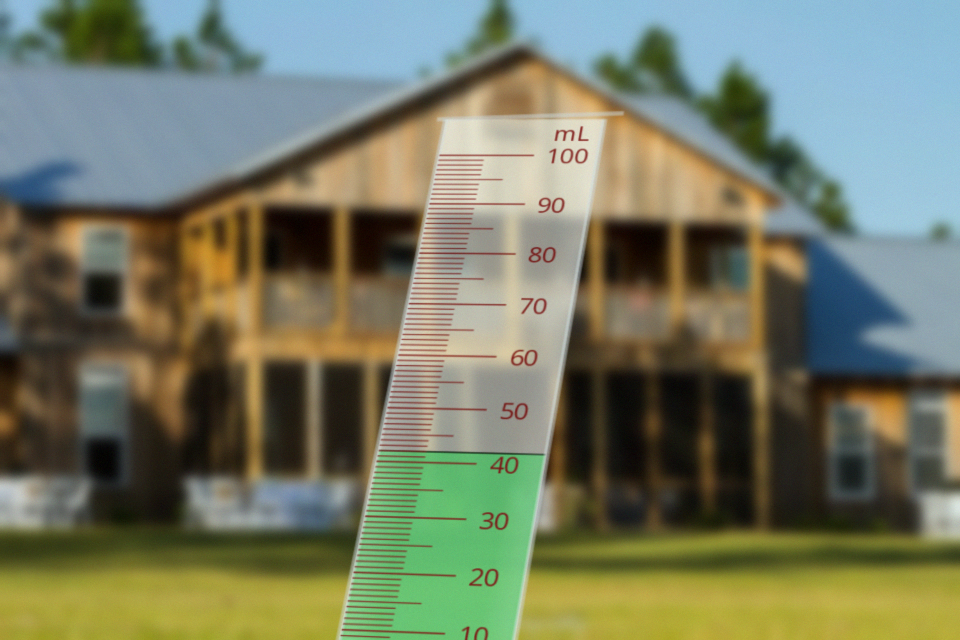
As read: value=42 unit=mL
